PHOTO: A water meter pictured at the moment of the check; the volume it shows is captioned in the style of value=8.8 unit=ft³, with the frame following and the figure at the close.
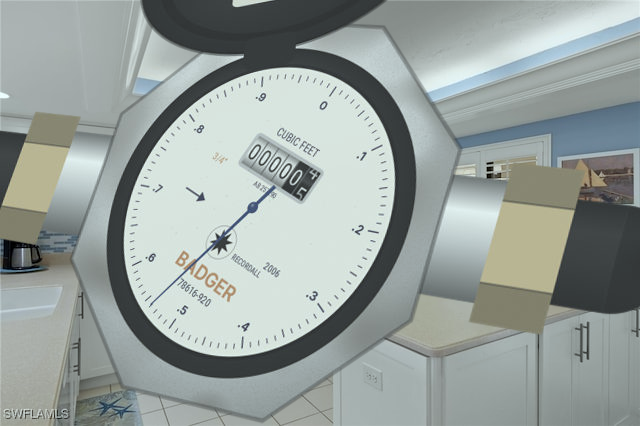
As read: value=4.54 unit=ft³
